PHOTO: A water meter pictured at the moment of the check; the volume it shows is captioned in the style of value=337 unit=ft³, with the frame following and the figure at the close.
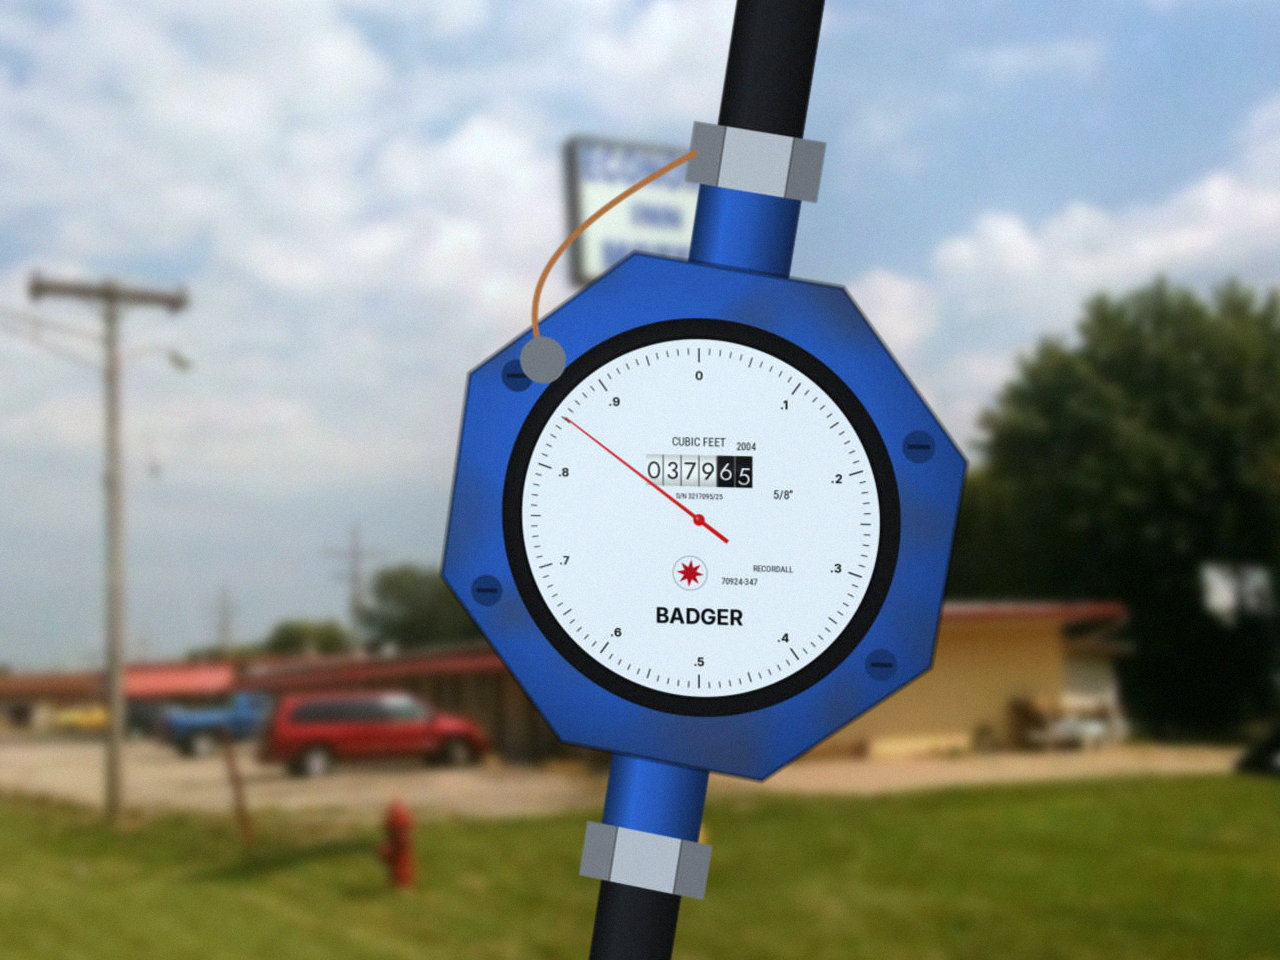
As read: value=37964.85 unit=ft³
